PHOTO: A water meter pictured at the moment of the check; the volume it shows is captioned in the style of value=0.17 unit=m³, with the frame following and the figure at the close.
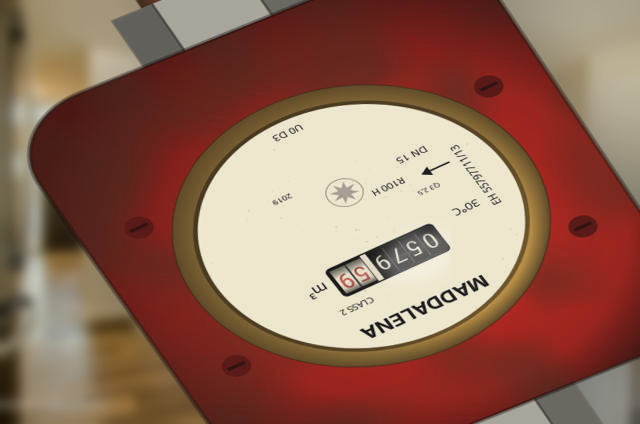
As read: value=579.59 unit=m³
